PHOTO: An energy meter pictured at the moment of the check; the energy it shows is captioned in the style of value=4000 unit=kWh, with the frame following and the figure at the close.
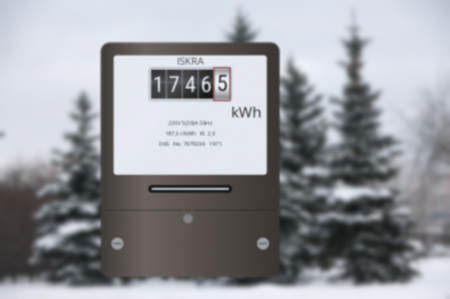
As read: value=1746.5 unit=kWh
